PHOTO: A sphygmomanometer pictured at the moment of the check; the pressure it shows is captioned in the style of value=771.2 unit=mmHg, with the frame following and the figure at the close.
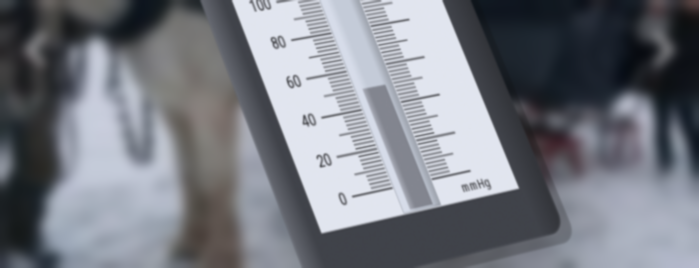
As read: value=50 unit=mmHg
